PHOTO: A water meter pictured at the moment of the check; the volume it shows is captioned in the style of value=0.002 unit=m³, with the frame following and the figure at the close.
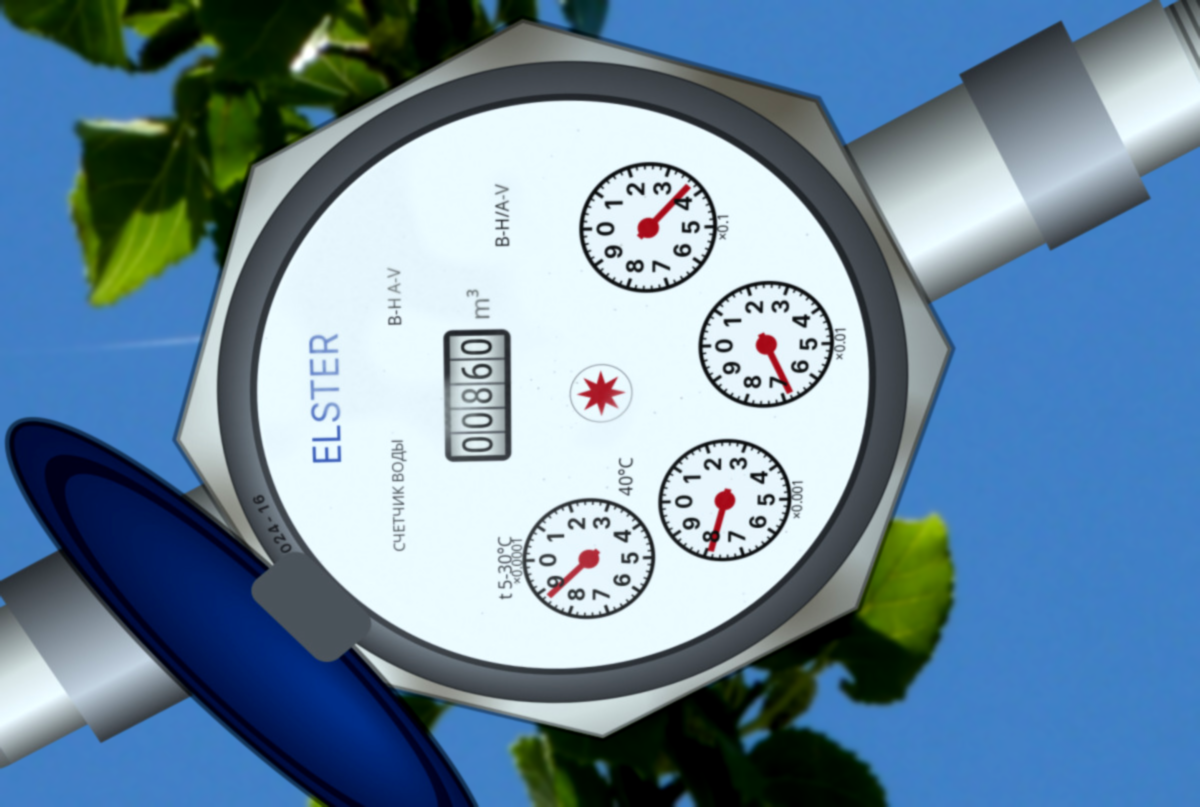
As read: value=860.3678 unit=m³
